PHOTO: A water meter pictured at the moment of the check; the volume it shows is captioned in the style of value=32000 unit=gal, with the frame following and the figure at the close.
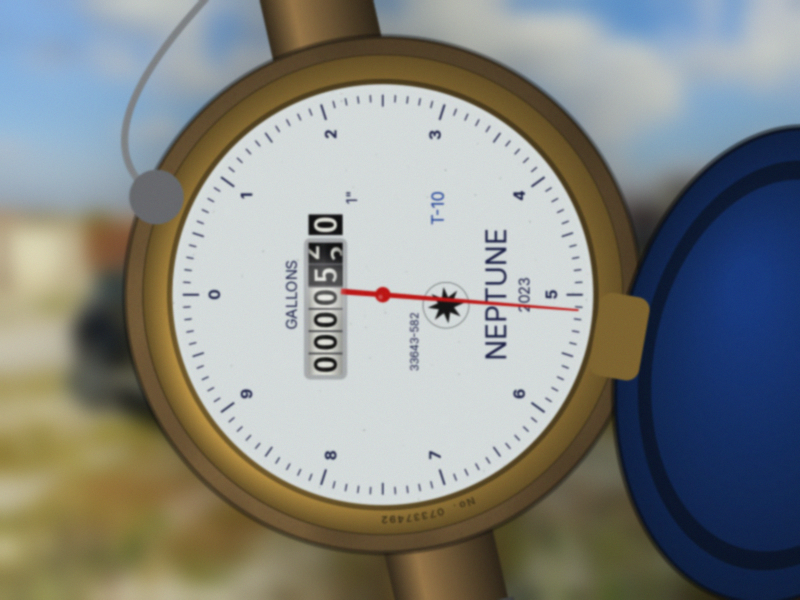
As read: value=525.1 unit=gal
